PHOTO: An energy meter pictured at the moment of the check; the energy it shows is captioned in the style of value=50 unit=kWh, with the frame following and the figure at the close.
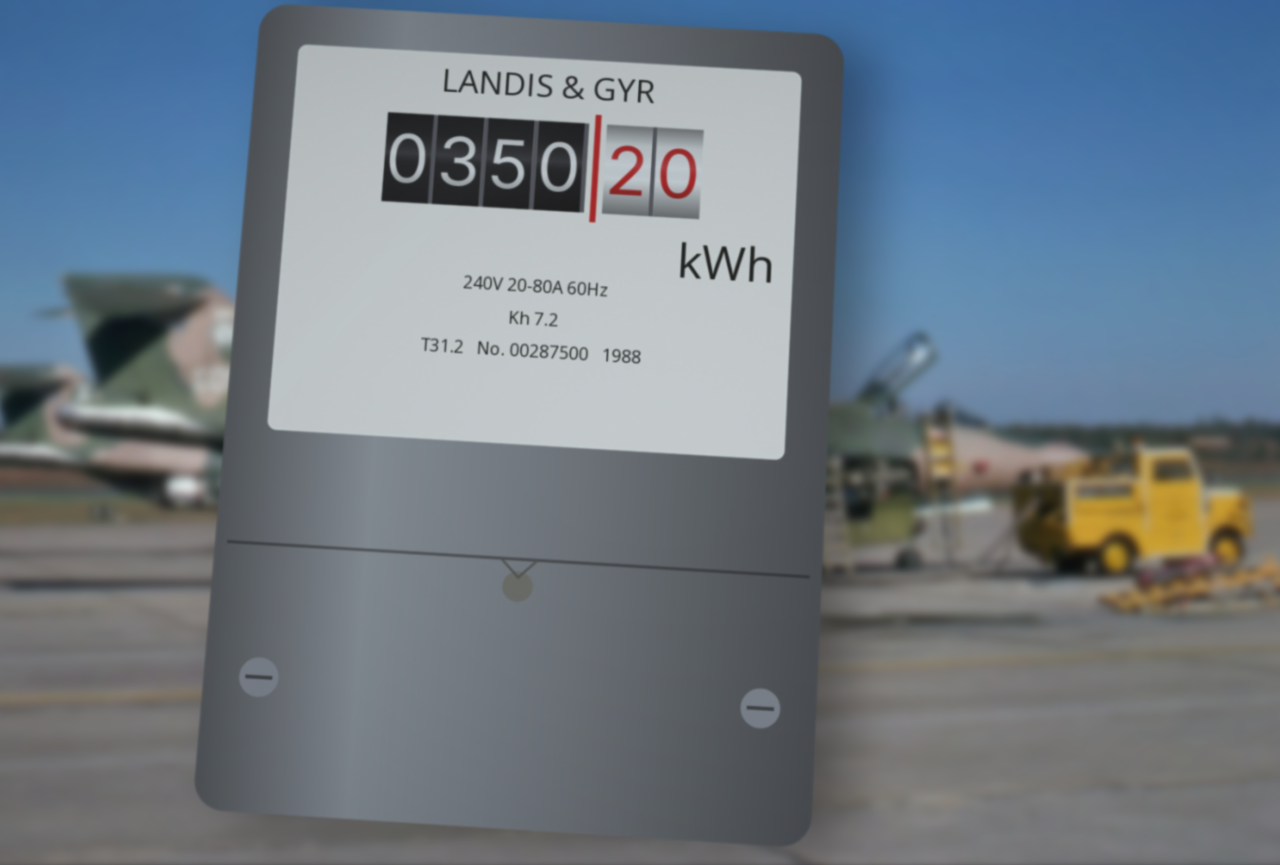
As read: value=350.20 unit=kWh
